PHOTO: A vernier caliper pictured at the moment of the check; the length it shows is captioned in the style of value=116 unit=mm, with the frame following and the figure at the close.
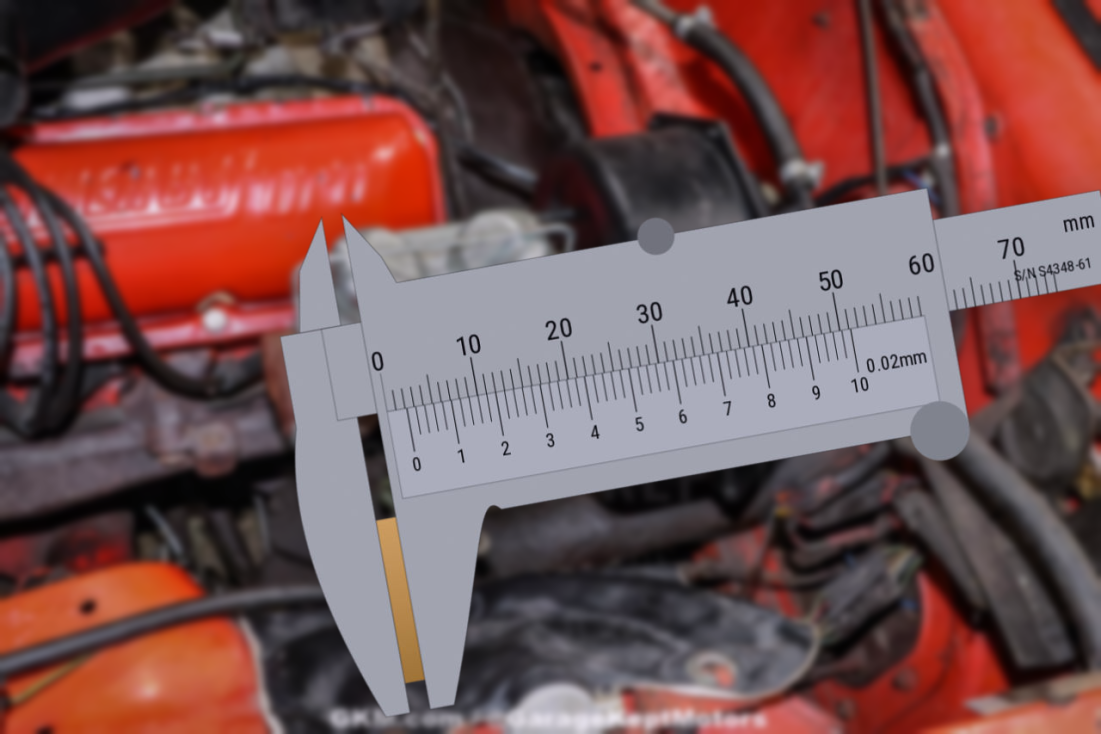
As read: value=2.2 unit=mm
